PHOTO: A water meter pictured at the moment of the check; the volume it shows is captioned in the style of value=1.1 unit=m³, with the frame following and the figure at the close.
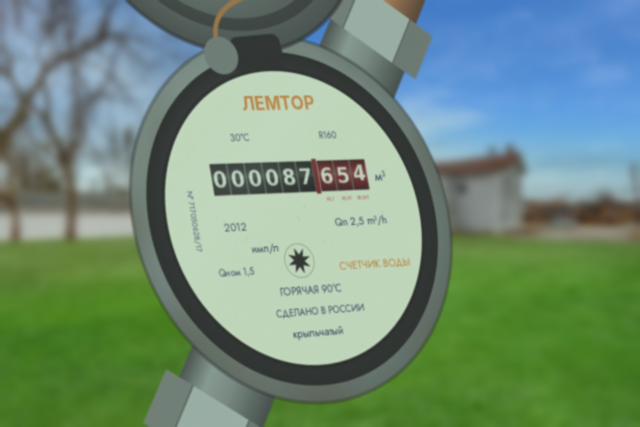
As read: value=87.654 unit=m³
